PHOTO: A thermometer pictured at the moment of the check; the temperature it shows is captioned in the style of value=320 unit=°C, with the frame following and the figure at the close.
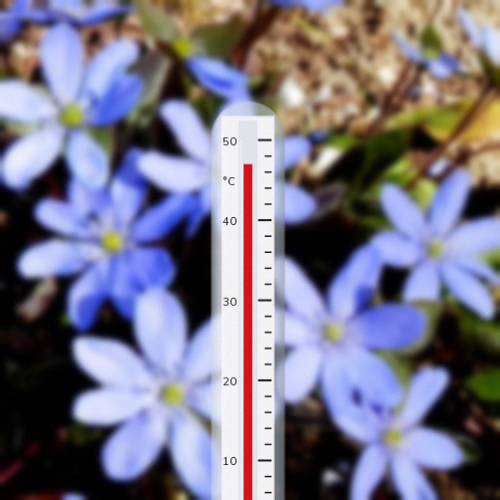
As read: value=47 unit=°C
